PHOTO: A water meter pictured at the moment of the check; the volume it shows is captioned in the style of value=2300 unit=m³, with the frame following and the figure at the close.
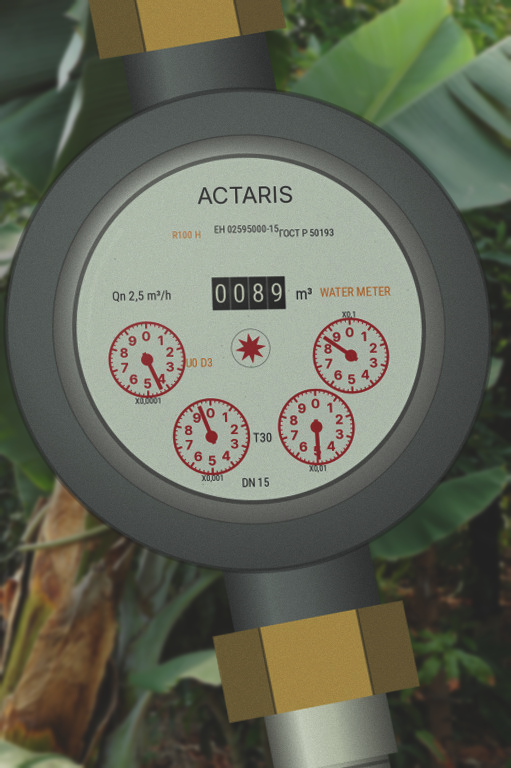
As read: value=89.8494 unit=m³
